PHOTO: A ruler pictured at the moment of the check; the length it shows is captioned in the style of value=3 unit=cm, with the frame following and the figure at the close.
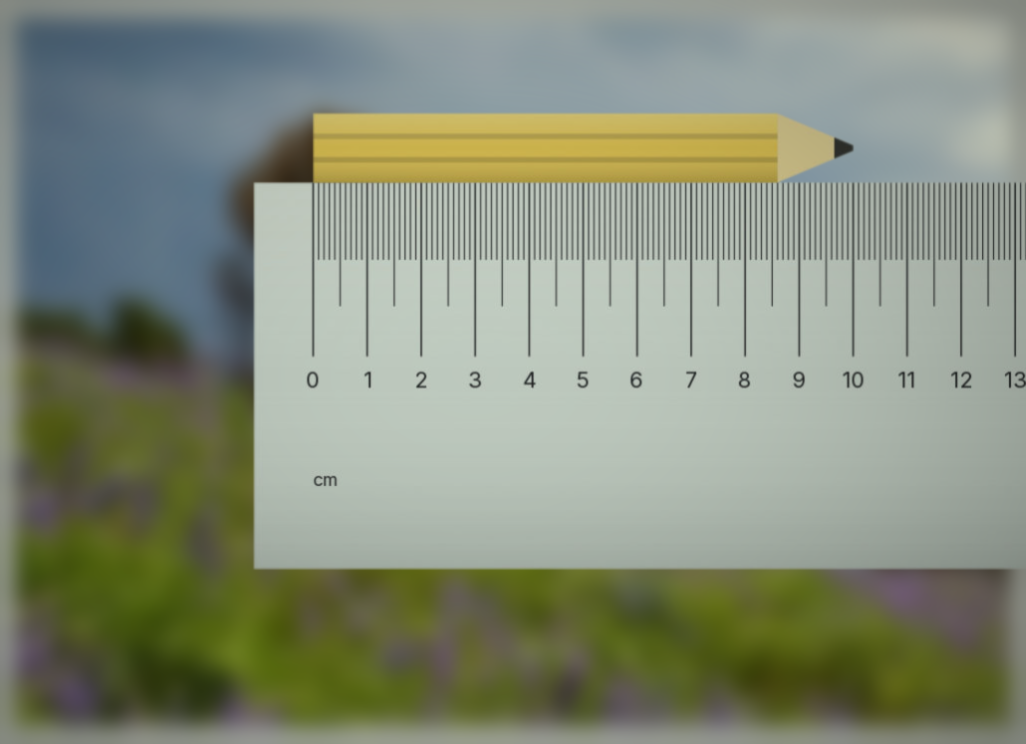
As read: value=10 unit=cm
